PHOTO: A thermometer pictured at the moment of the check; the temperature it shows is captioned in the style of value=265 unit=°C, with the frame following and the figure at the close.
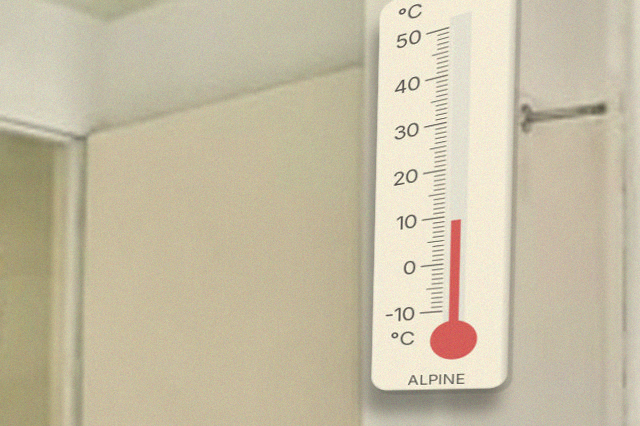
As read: value=9 unit=°C
